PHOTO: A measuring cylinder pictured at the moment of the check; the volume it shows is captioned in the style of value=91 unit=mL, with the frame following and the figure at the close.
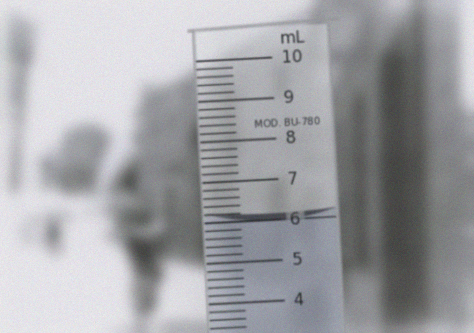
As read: value=6 unit=mL
